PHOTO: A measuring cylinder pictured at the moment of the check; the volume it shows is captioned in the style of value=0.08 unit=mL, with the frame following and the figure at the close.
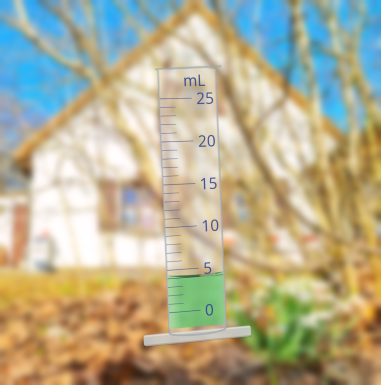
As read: value=4 unit=mL
